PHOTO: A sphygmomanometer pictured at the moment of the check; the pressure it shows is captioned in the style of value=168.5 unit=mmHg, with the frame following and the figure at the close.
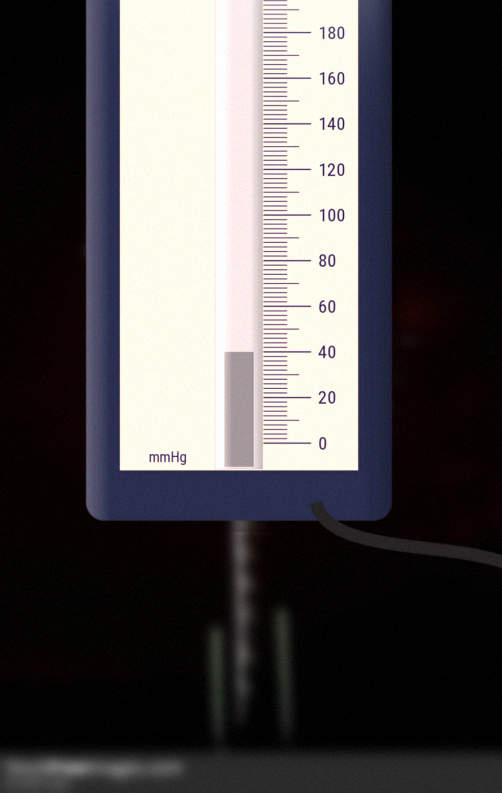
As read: value=40 unit=mmHg
